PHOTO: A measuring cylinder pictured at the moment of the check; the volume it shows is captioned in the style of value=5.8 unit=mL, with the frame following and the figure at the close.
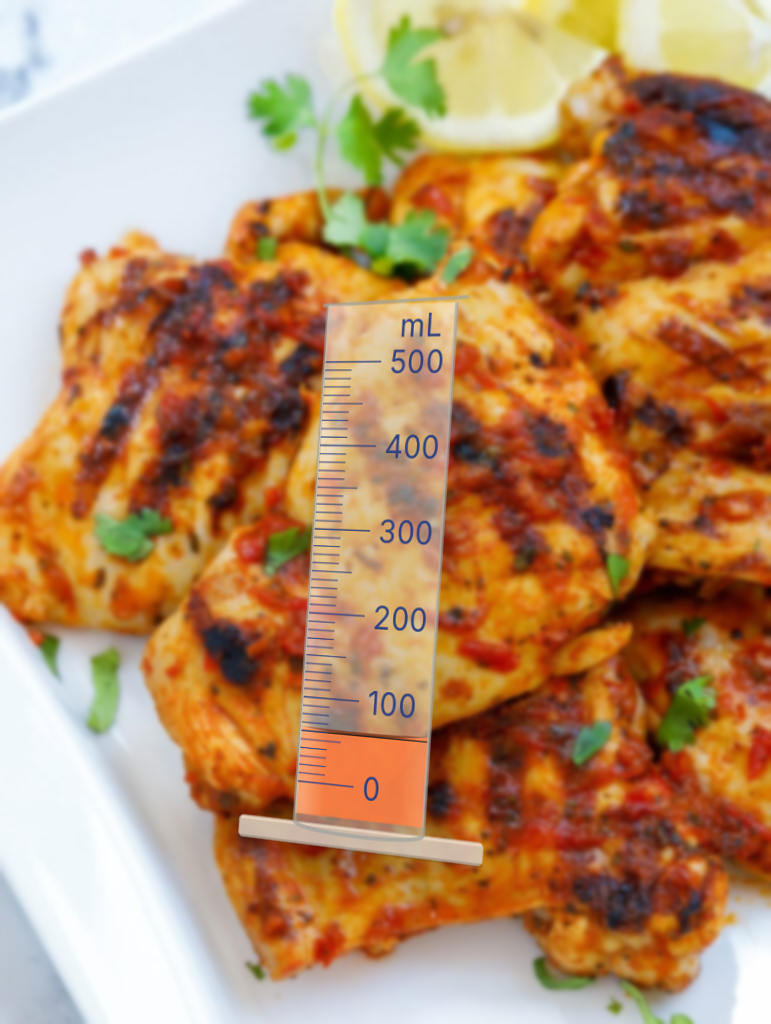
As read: value=60 unit=mL
